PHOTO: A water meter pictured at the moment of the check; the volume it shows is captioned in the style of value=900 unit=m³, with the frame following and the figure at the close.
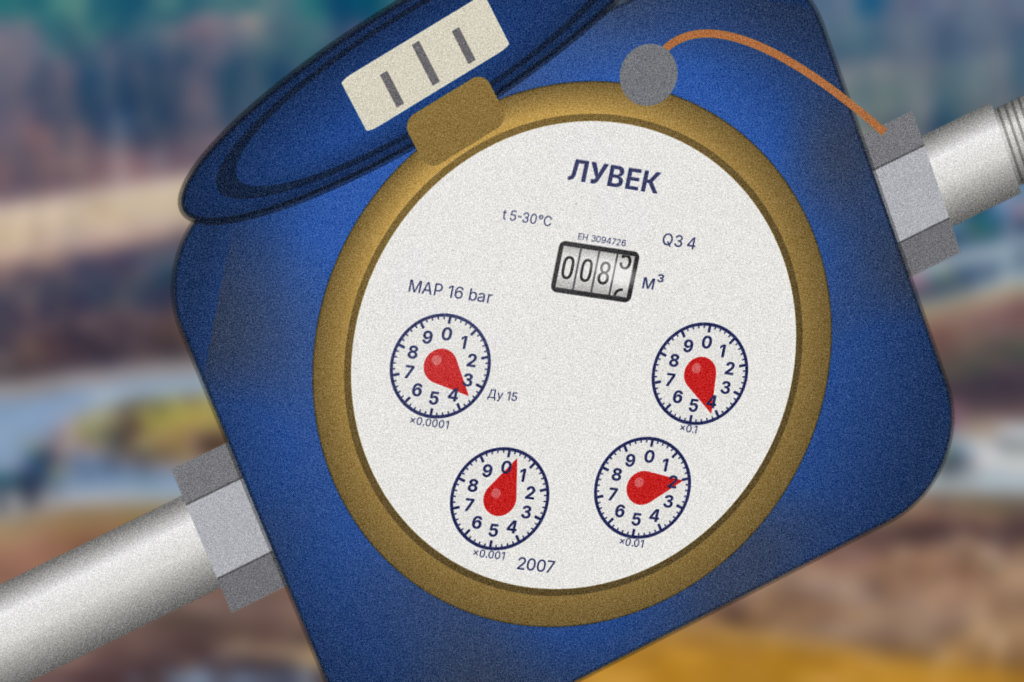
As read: value=85.4203 unit=m³
